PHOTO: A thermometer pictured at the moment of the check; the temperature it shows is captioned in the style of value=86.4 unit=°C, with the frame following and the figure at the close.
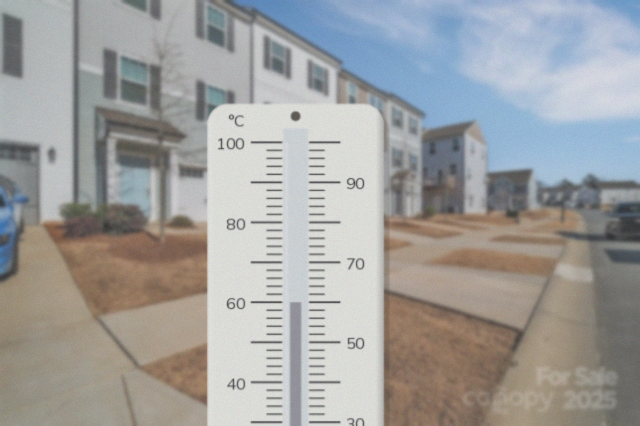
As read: value=60 unit=°C
